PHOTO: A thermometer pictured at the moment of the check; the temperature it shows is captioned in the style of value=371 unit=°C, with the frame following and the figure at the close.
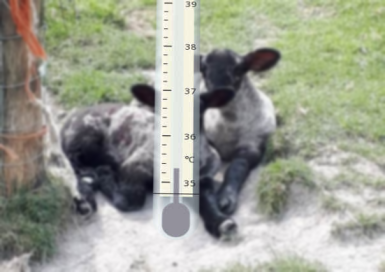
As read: value=35.3 unit=°C
